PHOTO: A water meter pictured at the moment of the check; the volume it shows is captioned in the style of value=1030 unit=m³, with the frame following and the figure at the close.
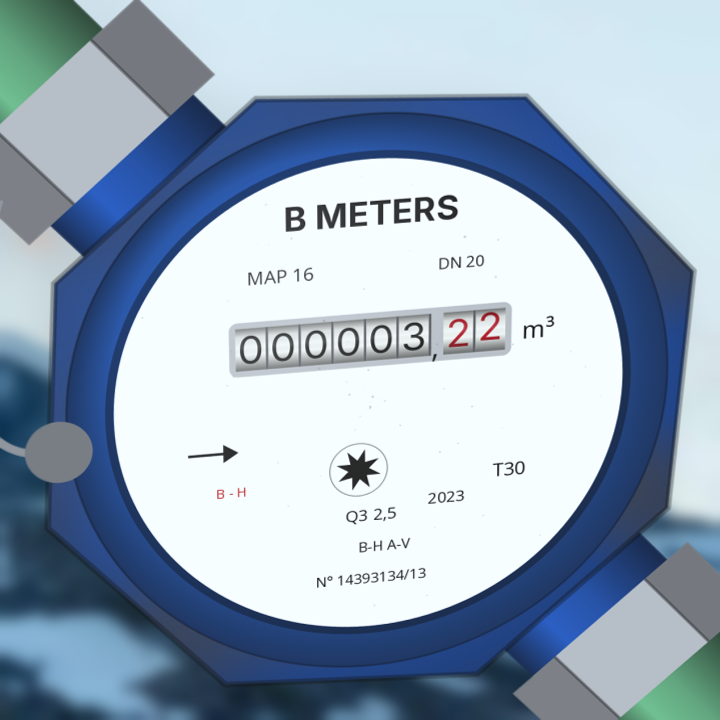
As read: value=3.22 unit=m³
